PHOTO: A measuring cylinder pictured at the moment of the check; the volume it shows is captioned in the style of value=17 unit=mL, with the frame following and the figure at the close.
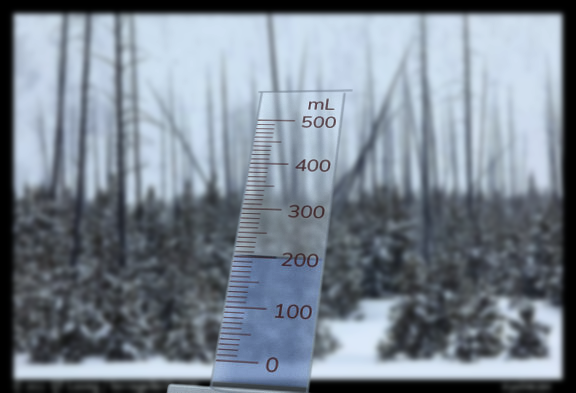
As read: value=200 unit=mL
